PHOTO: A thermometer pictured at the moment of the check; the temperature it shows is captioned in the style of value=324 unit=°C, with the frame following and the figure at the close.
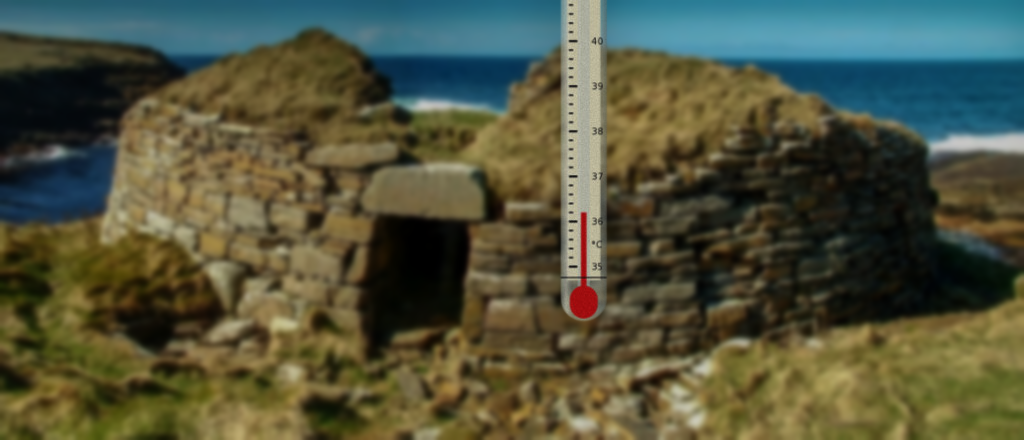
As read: value=36.2 unit=°C
